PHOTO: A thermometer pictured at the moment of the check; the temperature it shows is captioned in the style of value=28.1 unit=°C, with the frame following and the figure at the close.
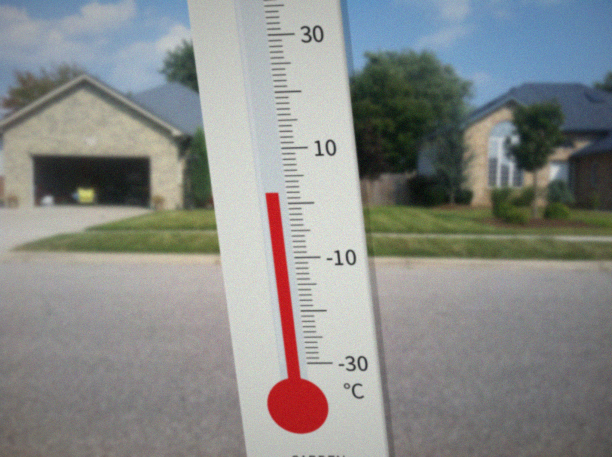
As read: value=2 unit=°C
